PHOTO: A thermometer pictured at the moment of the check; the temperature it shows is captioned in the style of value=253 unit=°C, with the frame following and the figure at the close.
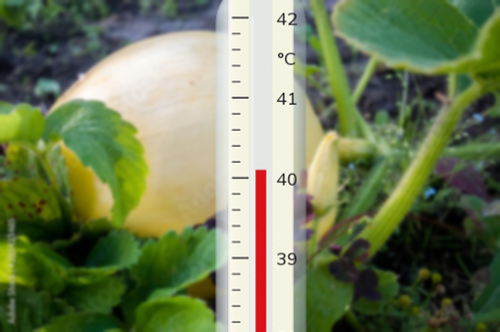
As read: value=40.1 unit=°C
